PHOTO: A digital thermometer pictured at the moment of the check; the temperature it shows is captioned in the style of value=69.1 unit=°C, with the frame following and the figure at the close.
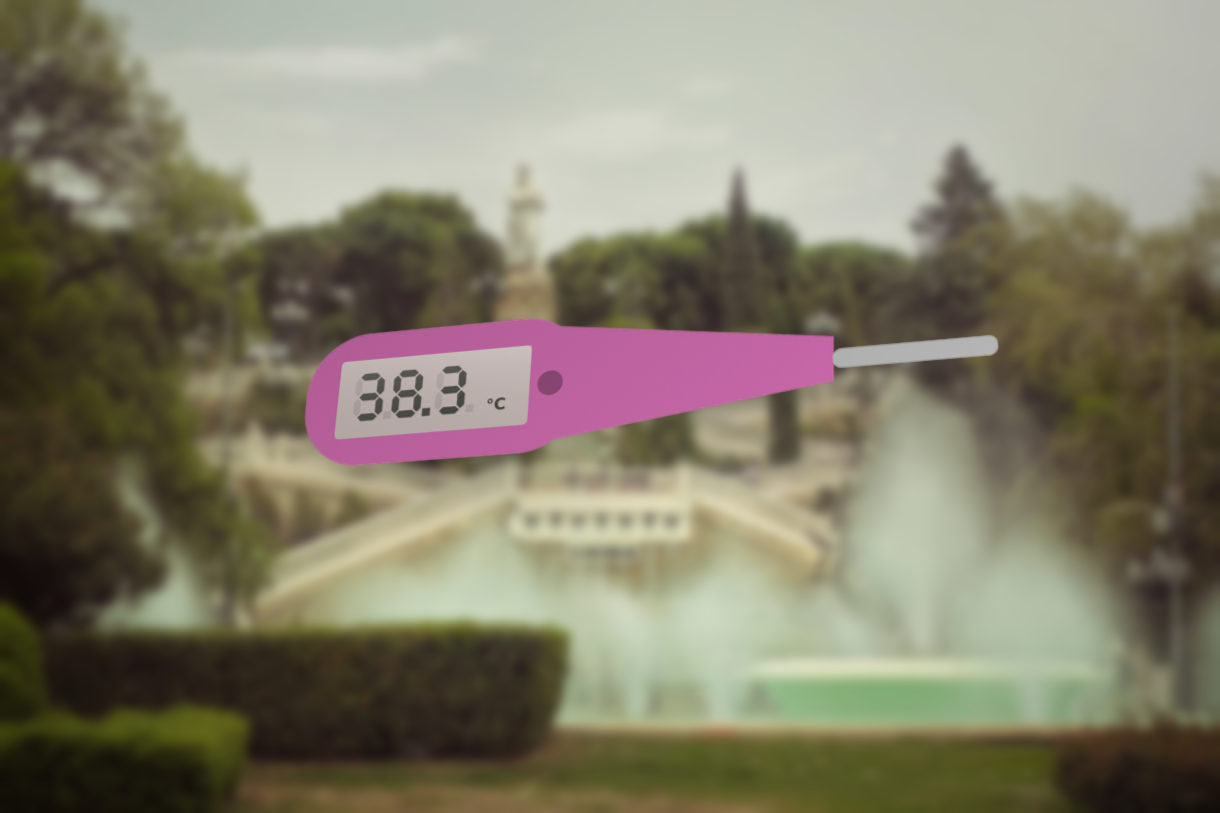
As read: value=38.3 unit=°C
